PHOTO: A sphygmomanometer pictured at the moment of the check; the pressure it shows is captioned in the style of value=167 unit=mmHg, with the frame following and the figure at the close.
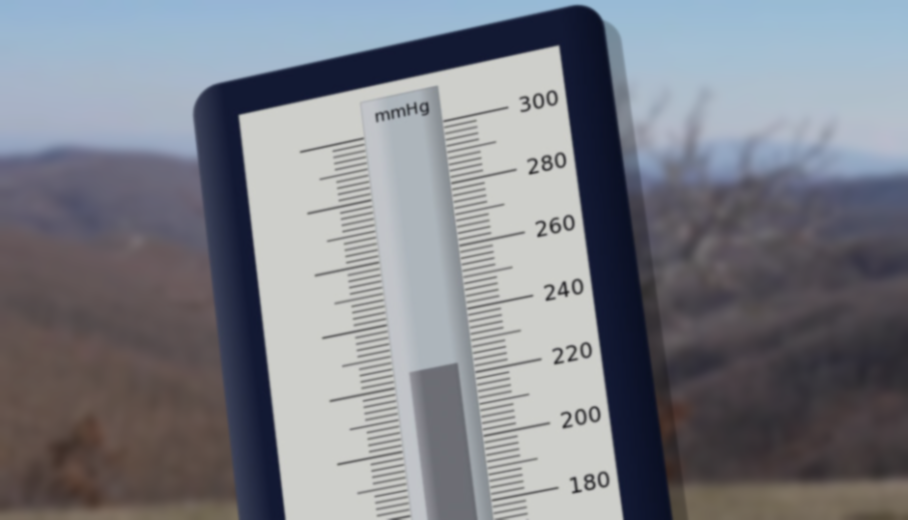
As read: value=224 unit=mmHg
